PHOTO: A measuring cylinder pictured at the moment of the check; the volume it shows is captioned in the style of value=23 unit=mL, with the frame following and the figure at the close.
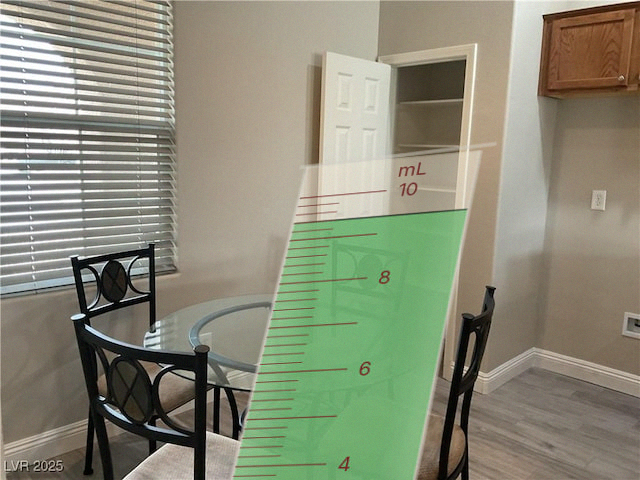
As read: value=9.4 unit=mL
